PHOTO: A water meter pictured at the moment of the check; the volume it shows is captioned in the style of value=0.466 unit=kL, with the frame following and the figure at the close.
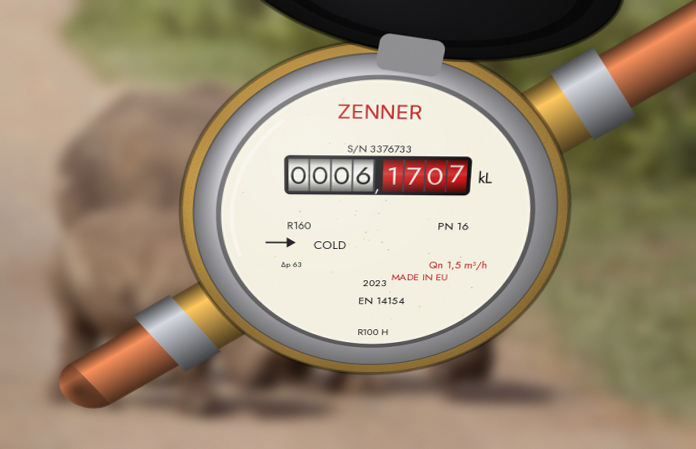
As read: value=6.1707 unit=kL
